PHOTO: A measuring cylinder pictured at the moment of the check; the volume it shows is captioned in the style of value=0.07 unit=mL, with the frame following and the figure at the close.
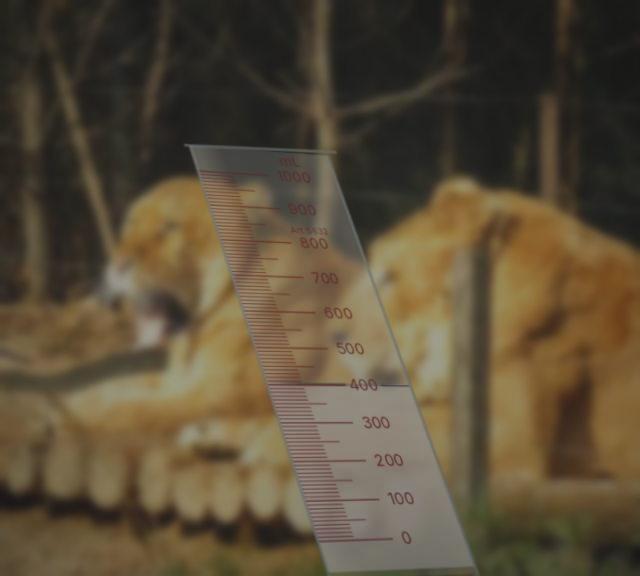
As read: value=400 unit=mL
